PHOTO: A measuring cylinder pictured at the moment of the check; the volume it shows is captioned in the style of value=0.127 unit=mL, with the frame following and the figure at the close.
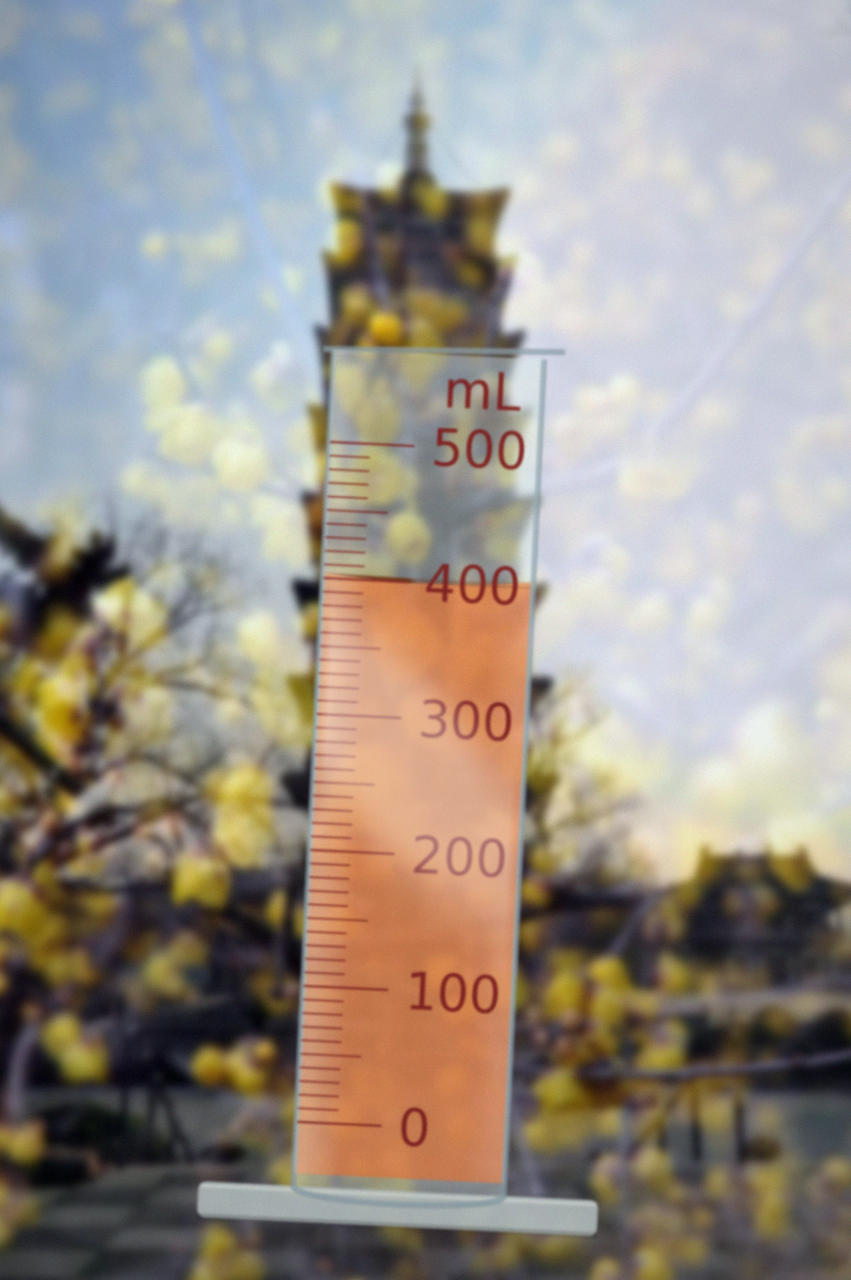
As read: value=400 unit=mL
